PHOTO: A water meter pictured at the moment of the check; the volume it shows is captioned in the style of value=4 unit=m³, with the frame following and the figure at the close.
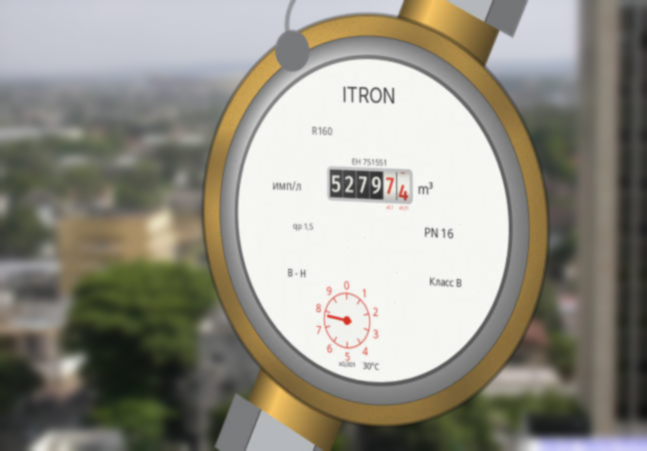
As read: value=5279.737 unit=m³
